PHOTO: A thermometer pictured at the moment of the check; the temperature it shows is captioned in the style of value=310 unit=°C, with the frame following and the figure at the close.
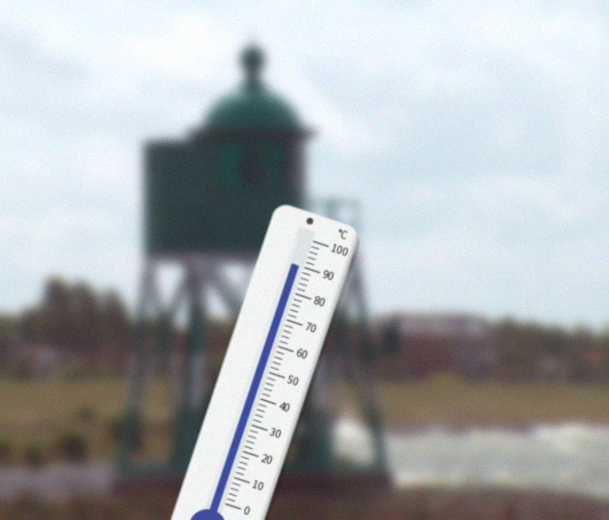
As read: value=90 unit=°C
